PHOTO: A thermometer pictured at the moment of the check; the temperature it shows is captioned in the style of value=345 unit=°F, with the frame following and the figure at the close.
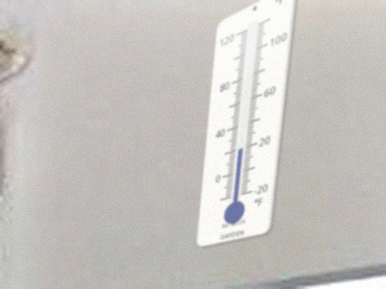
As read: value=20 unit=°F
